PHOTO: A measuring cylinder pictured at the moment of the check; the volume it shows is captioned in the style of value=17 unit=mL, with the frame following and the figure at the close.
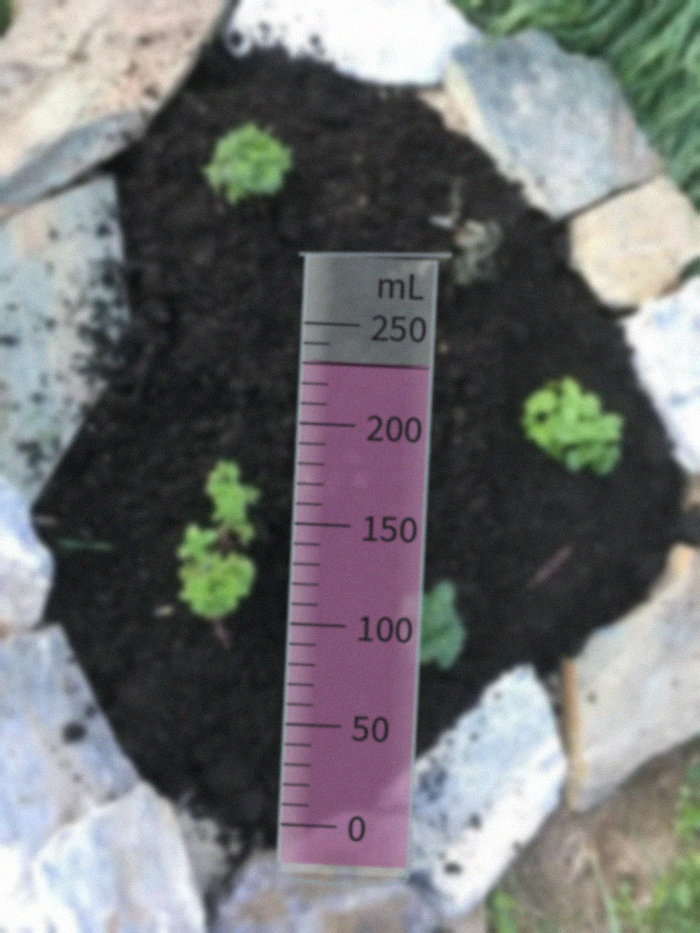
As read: value=230 unit=mL
